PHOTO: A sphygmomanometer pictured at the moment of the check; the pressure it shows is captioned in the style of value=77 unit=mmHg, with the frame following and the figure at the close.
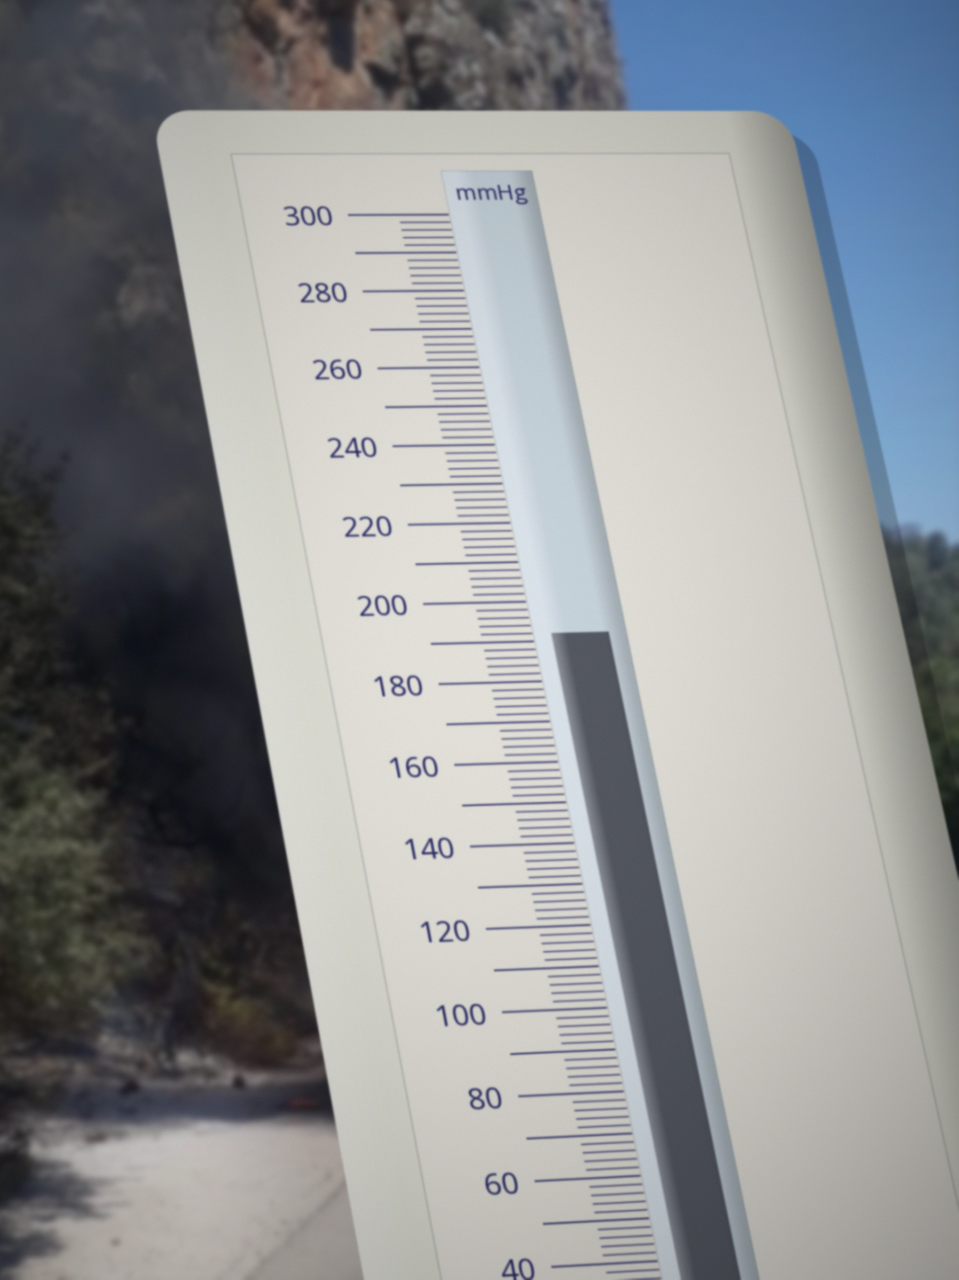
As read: value=192 unit=mmHg
